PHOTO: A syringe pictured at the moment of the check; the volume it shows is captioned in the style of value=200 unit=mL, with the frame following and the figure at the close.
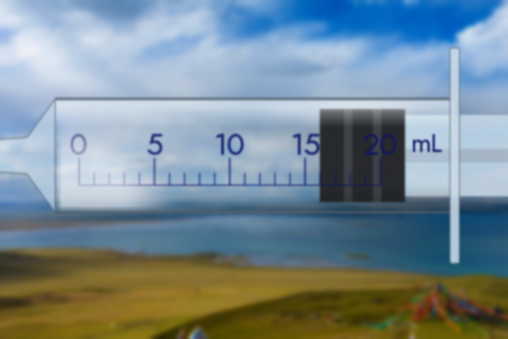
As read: value=16 unit=mL
